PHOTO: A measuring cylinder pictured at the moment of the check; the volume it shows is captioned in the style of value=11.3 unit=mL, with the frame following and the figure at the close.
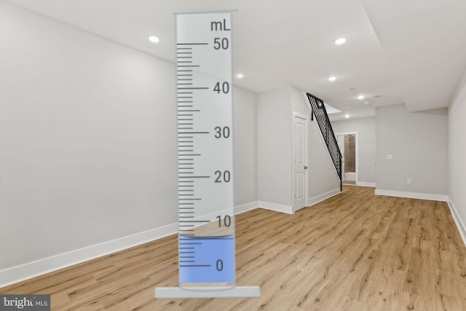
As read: value=6 unit=mL
